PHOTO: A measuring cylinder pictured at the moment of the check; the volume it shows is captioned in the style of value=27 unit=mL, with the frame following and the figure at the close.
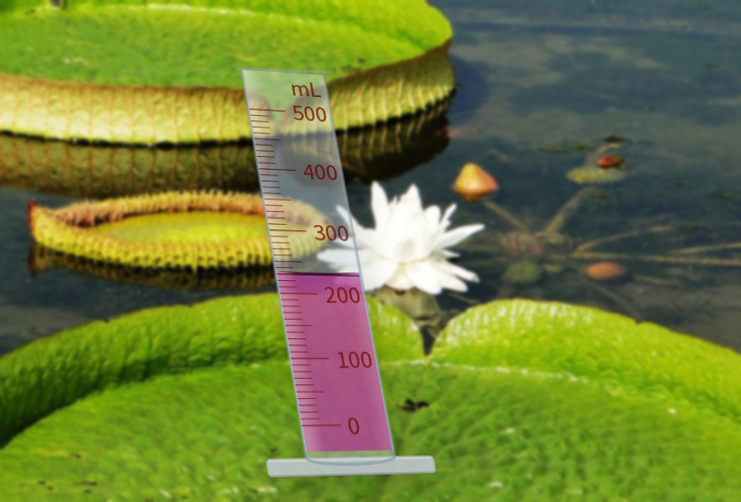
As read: value=230 unit=mL
